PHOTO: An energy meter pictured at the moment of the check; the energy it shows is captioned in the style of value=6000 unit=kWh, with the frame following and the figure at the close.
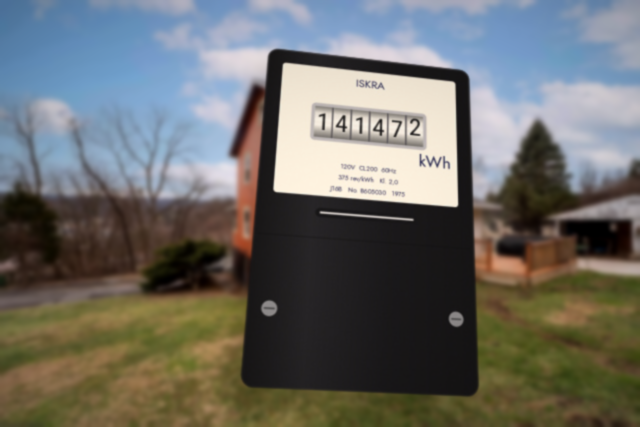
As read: value=141472 unit=kWh
